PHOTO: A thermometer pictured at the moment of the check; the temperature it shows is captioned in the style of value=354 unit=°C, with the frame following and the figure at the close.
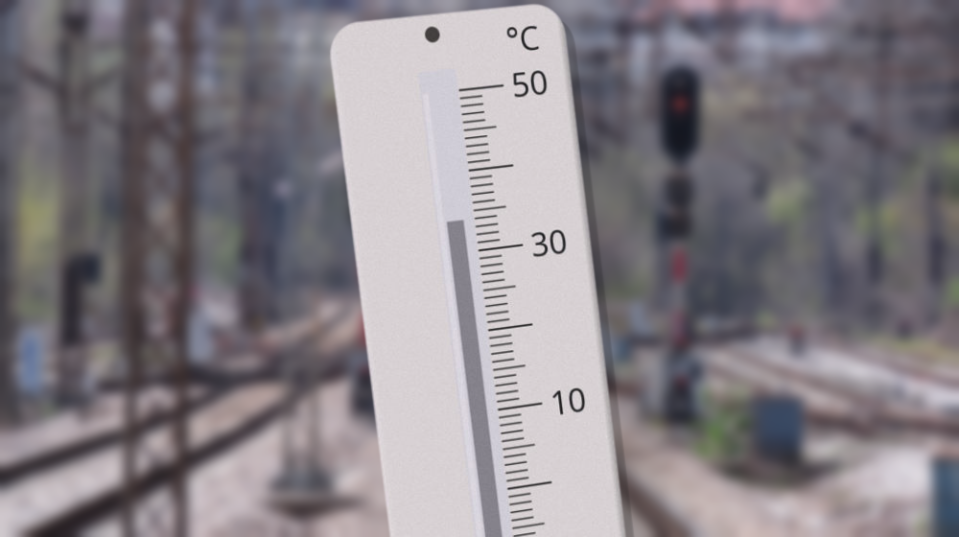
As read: value=34 unit=°C
